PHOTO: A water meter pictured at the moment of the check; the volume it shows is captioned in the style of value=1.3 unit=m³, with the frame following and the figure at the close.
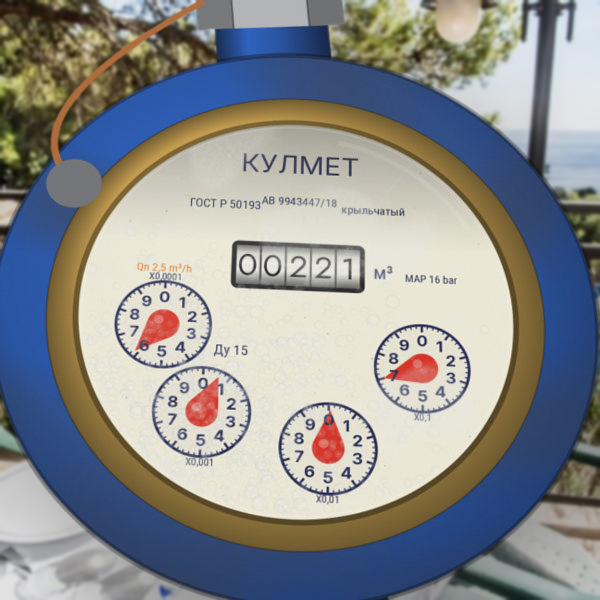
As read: value=221.7006 unit=m³
